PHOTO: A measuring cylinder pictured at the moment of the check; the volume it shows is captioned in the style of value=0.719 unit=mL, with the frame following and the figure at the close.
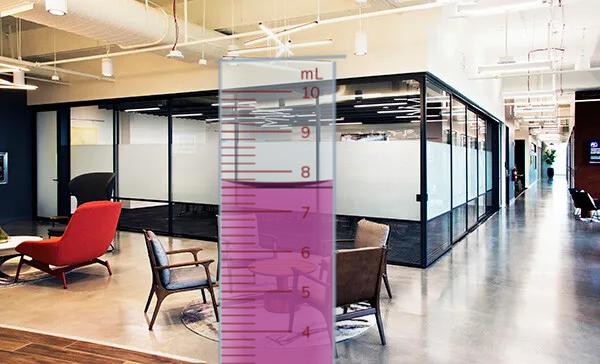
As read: value=7.6 unit=mL
